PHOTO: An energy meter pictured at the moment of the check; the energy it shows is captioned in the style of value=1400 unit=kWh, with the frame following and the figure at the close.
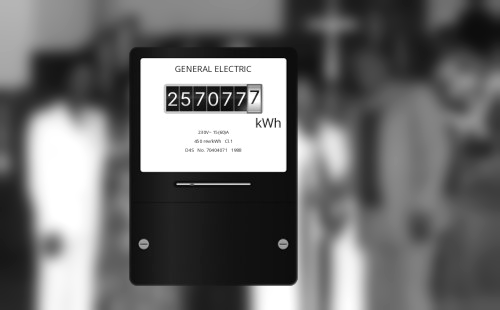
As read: value=257077.7 unit=kWh
